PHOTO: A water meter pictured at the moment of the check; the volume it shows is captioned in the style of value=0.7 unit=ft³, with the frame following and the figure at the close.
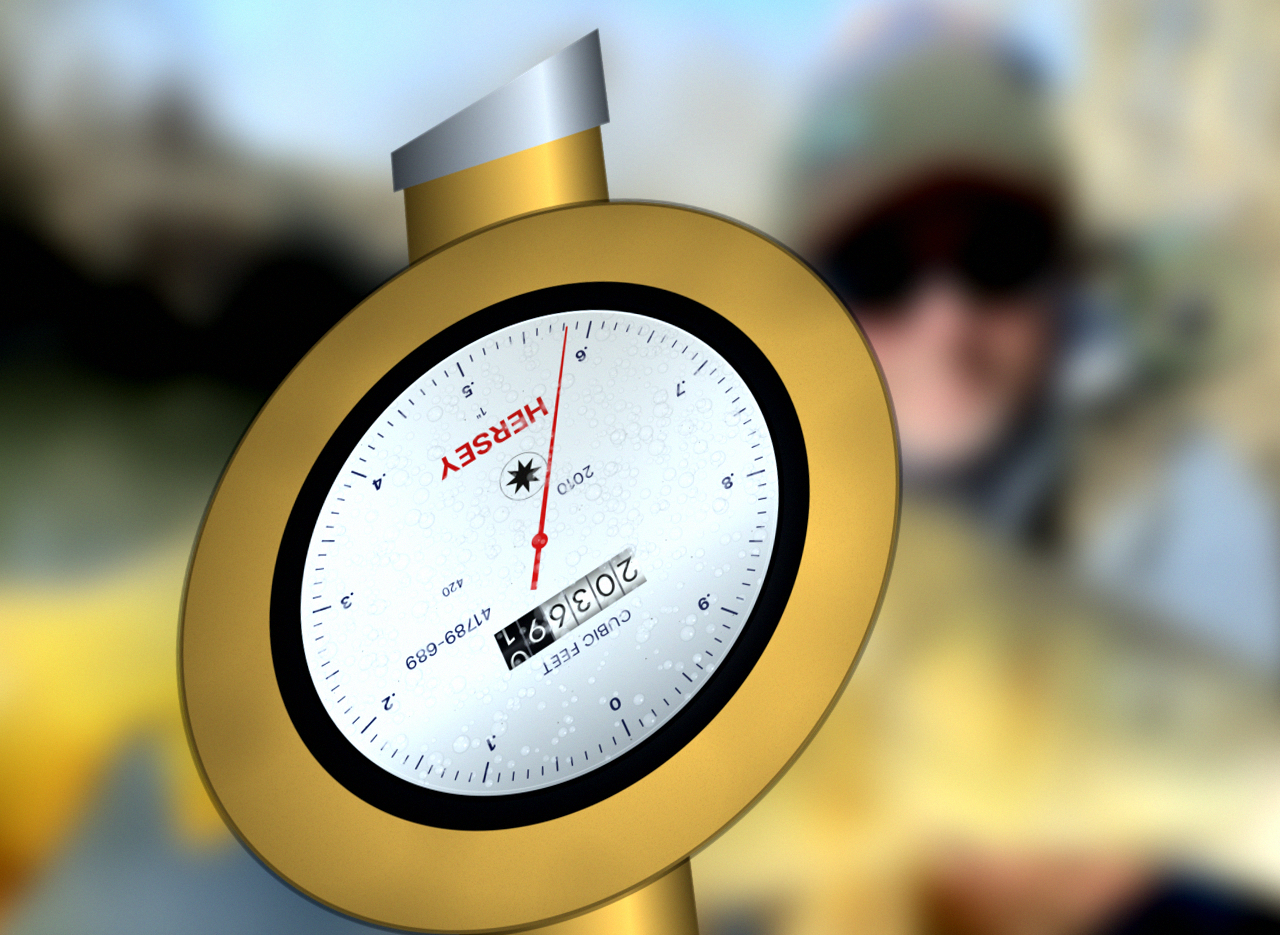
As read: value=203690.58 unit=ft³
